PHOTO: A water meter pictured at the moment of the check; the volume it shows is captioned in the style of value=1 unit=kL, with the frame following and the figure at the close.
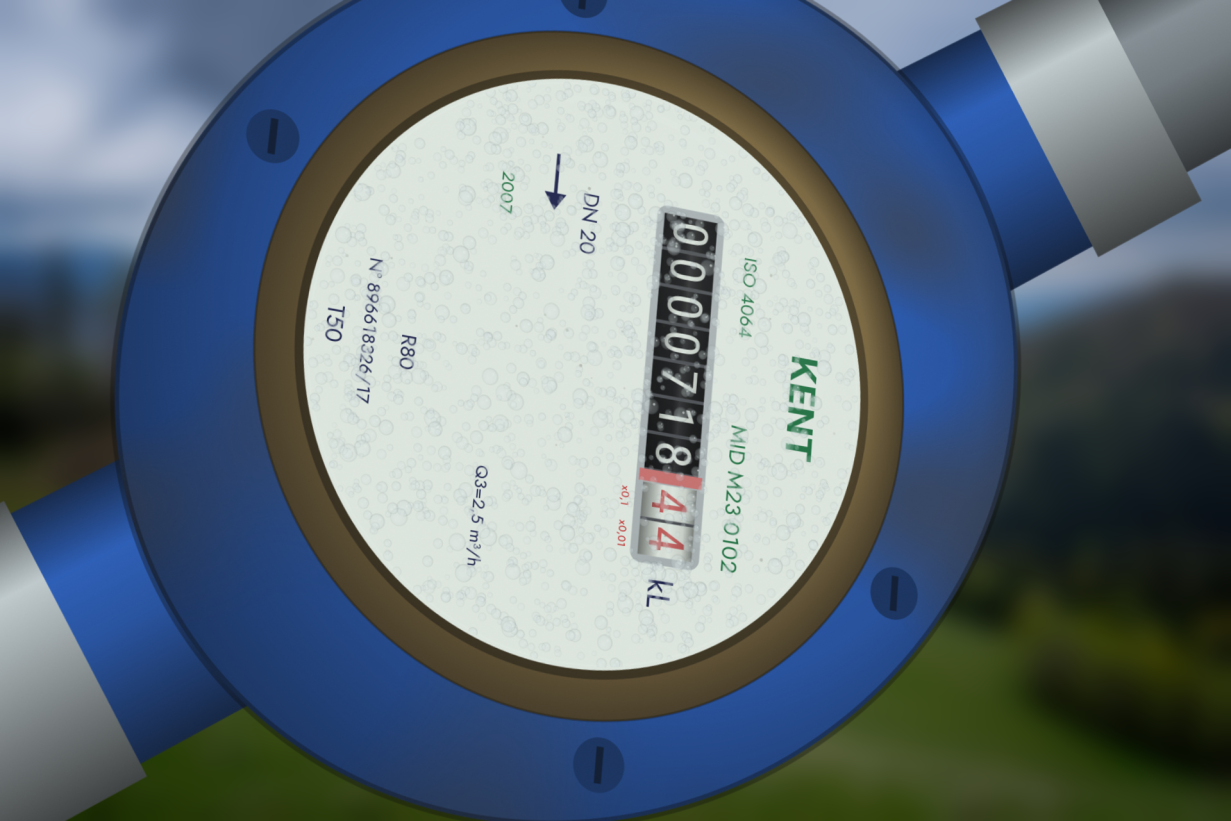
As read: value=718.44 unit=kL
